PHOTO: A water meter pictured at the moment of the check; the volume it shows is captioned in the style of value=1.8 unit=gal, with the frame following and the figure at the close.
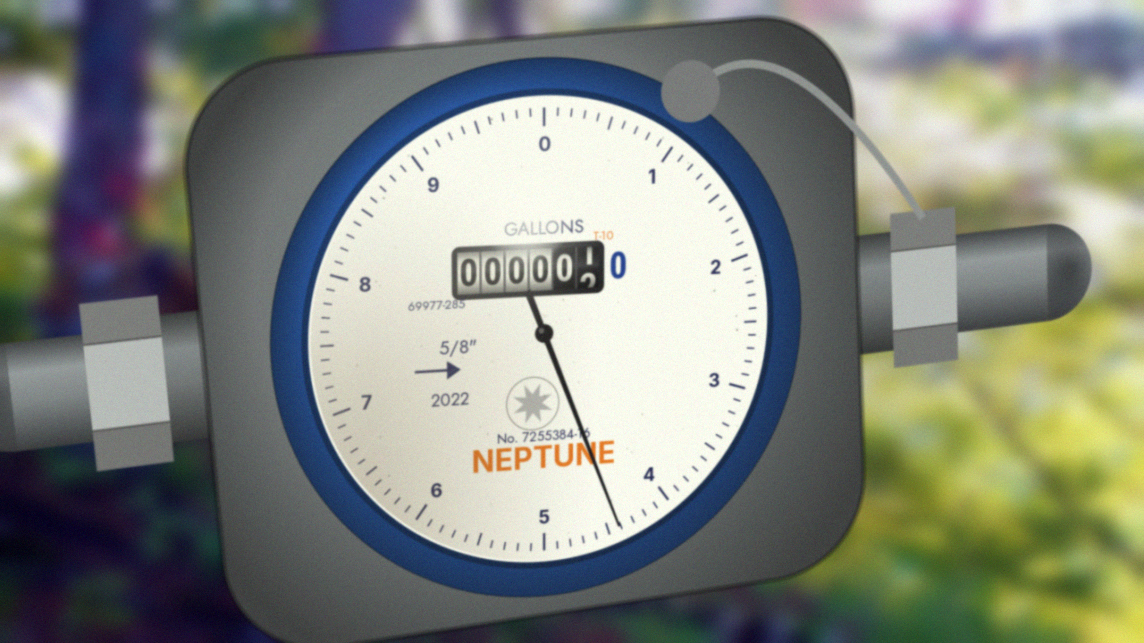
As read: value=14.4 unit=gal
